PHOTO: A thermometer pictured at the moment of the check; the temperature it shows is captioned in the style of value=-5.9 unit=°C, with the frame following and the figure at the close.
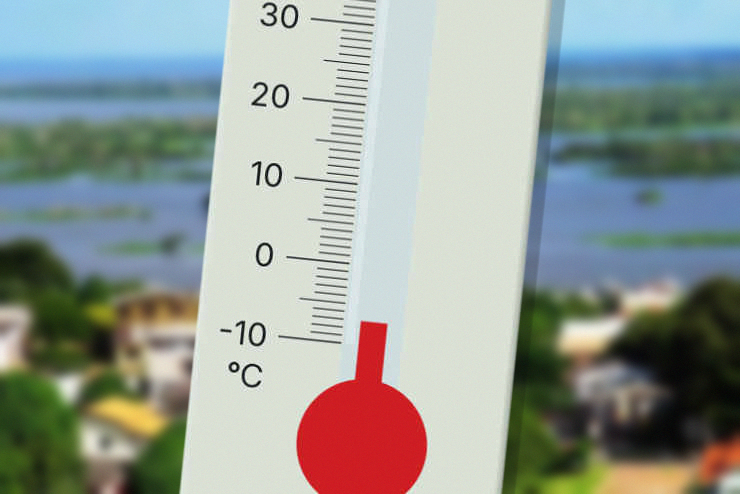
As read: value=-7 unit=°C
